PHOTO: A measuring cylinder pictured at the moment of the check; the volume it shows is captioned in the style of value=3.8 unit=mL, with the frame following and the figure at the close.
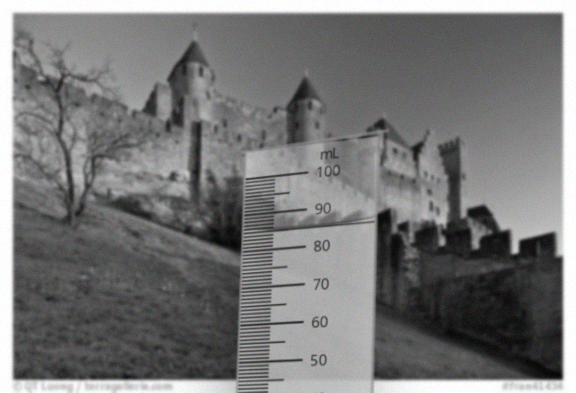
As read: value=85 unit=mL
